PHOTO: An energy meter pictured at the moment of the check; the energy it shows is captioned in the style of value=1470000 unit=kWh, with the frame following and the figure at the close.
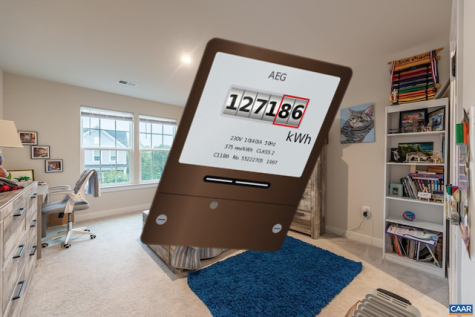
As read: value=1271.86 unit=kWh
